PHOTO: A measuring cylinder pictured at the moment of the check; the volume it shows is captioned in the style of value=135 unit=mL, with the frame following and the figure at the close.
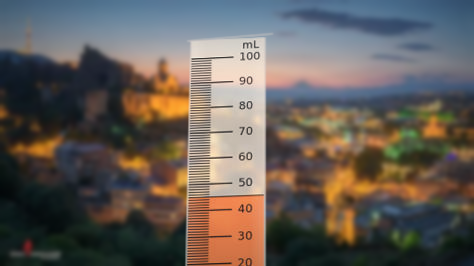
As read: value=45 unit=mL
